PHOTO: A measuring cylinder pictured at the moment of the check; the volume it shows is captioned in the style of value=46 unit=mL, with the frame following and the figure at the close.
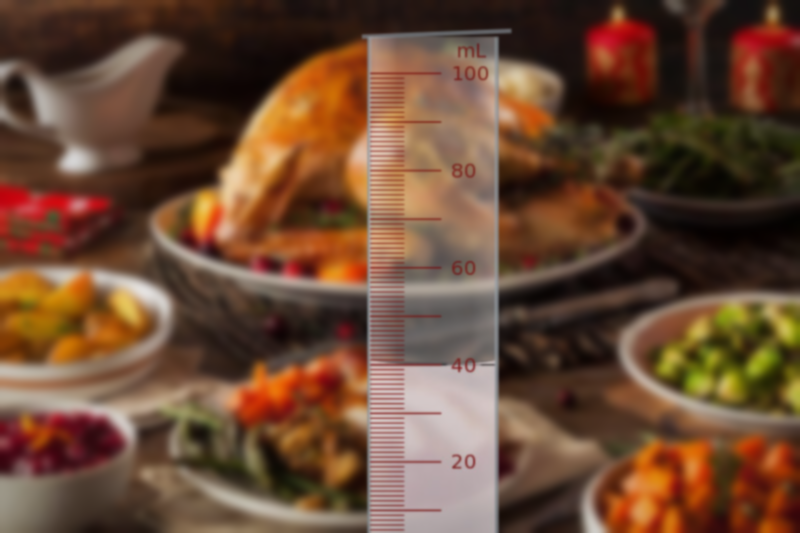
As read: value=40 unit=mL
